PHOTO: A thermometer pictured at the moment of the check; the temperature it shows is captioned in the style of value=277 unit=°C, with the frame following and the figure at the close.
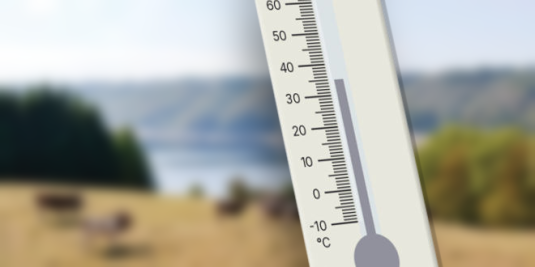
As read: value=35 unit=°C
